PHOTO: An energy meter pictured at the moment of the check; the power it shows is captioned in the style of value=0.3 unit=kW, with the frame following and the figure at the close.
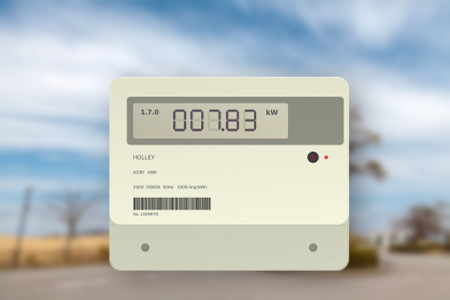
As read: value=7.83 unit=kW
